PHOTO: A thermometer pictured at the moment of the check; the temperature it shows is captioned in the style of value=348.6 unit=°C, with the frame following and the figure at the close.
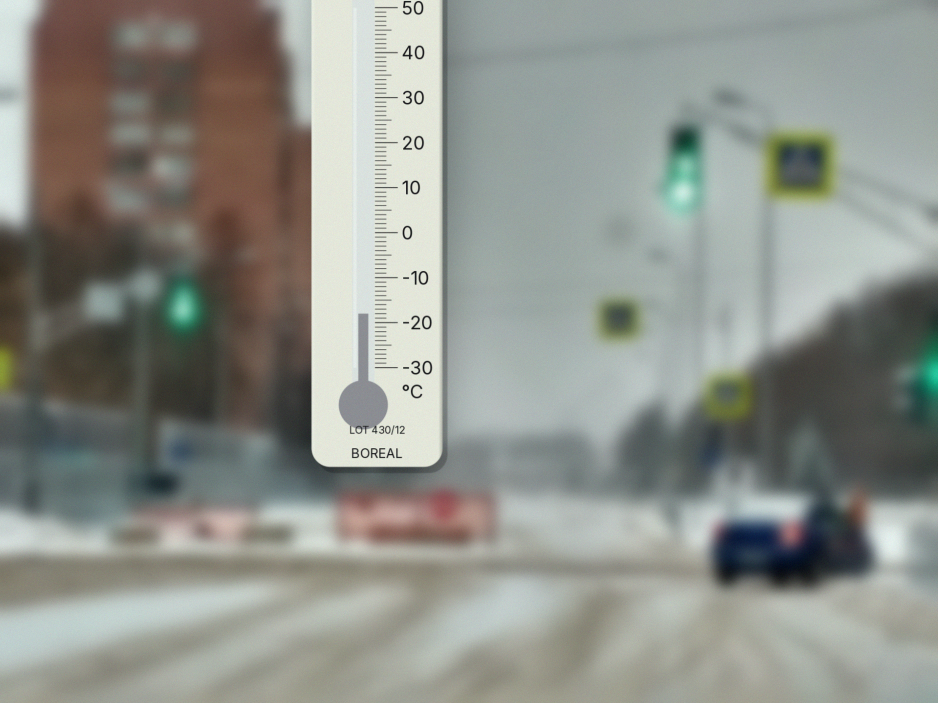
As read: value=-18 unit=°C
